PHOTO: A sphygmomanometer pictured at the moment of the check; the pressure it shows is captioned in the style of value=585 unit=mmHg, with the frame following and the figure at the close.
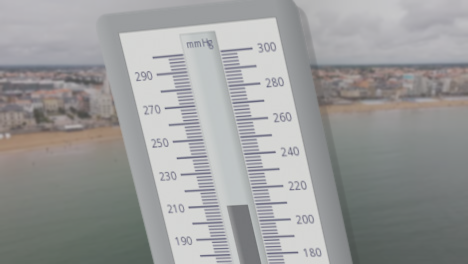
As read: value=210 unit=mmHg
